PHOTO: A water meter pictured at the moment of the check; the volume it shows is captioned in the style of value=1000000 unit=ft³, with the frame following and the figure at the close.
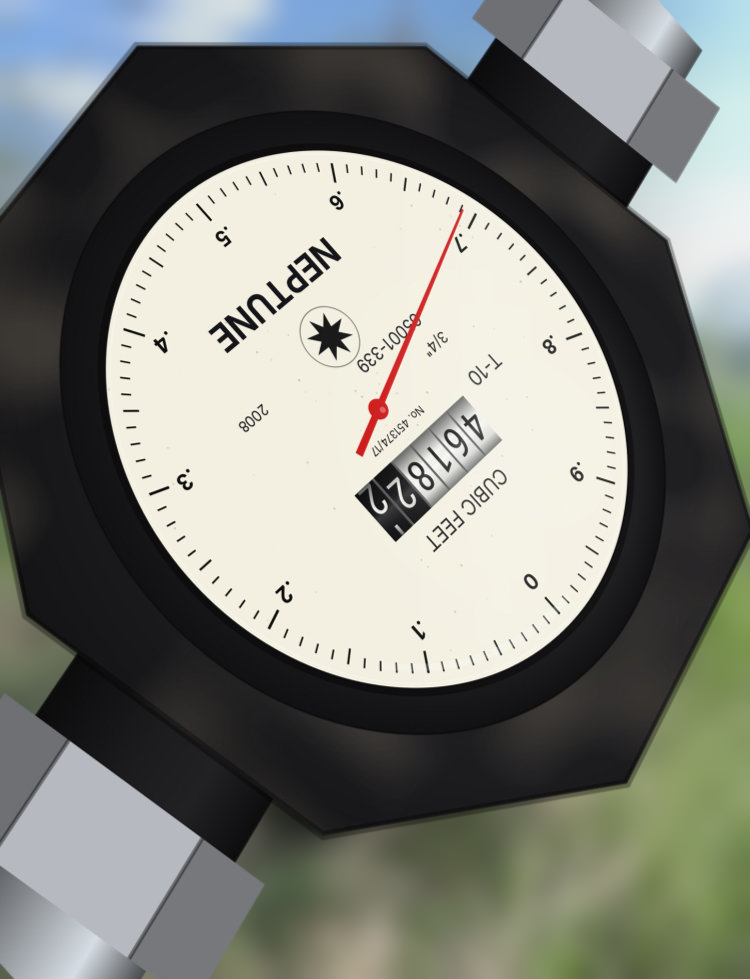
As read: value=461821.69 unit=ft³
